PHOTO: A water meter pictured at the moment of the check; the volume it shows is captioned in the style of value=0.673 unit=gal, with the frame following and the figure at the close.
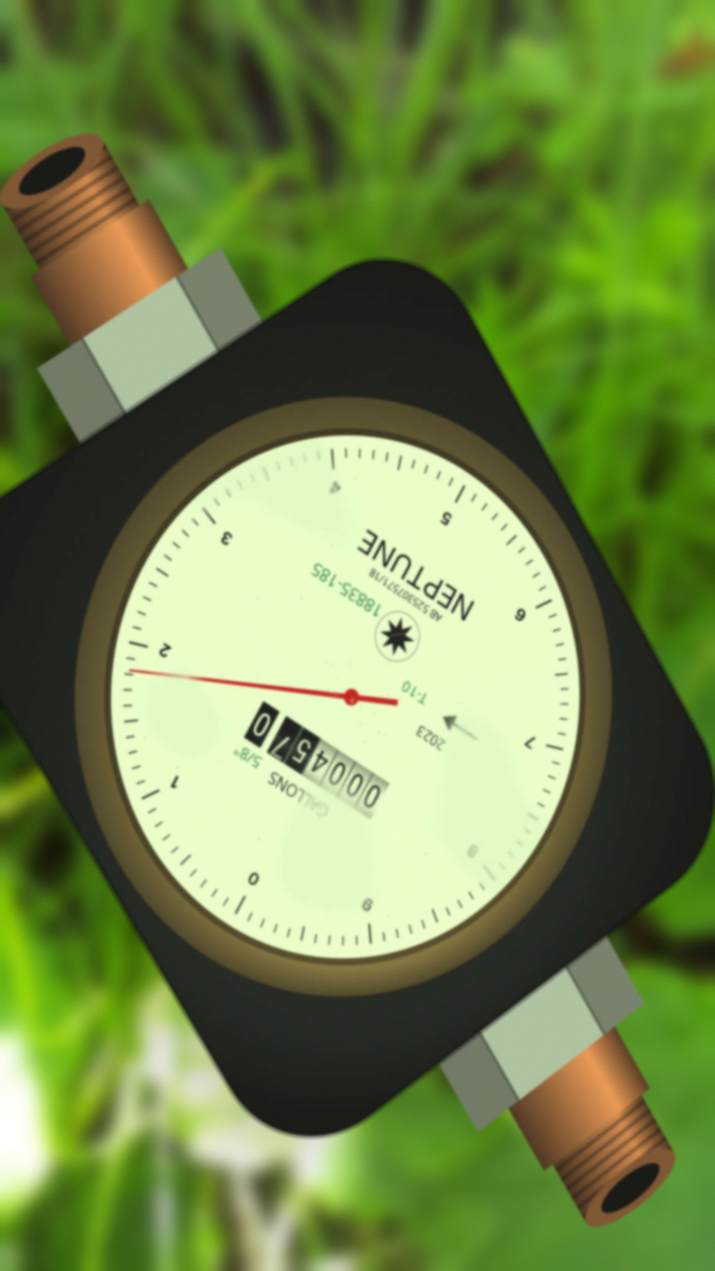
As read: value=4571.8 unit=gal
